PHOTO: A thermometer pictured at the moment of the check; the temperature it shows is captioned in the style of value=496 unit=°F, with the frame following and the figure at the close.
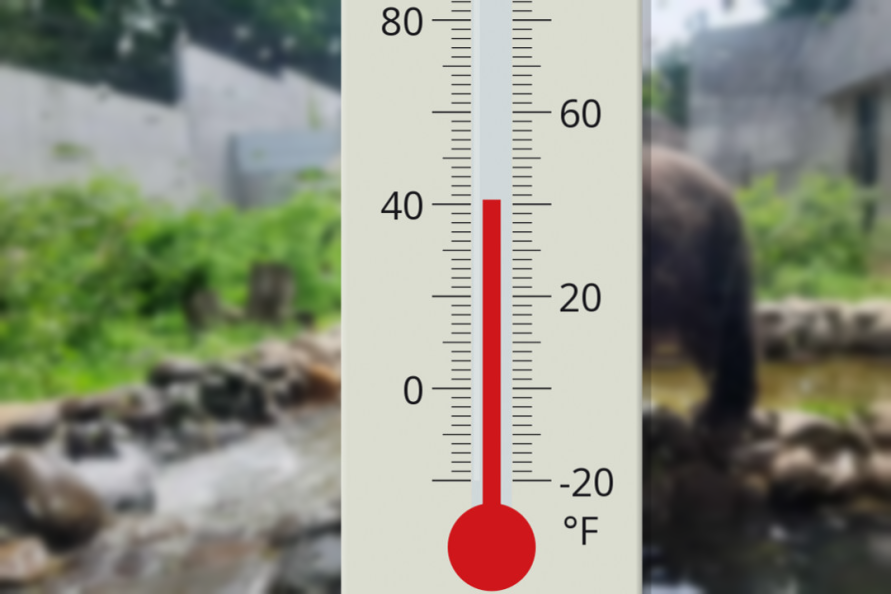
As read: value=41 unit=°F
